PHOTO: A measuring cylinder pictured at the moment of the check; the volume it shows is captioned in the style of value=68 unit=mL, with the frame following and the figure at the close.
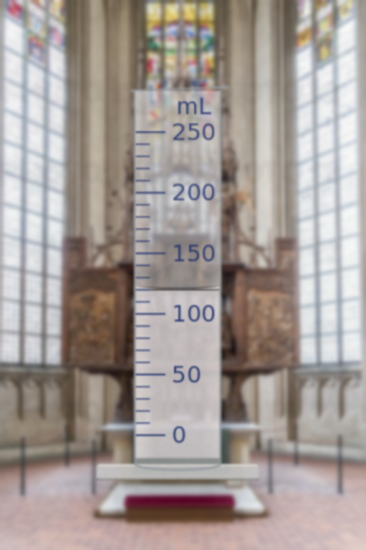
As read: value=120 unit=mL
